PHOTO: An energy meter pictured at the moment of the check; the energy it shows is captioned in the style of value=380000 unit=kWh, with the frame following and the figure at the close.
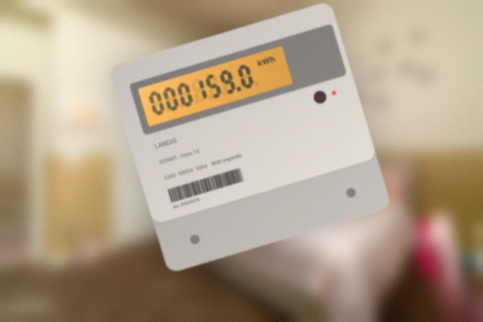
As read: value=159.0 unit=kWh
